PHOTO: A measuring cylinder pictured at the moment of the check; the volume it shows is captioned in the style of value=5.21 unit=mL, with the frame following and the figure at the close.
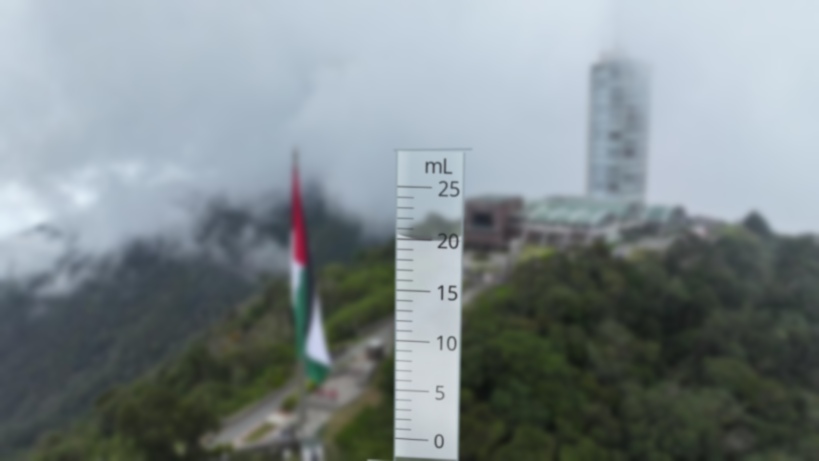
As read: value=20 unit=mL
